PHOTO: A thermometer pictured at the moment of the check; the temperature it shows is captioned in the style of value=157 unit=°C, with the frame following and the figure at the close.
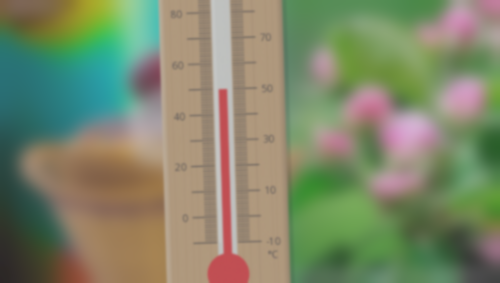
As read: value=50 unit=°C
